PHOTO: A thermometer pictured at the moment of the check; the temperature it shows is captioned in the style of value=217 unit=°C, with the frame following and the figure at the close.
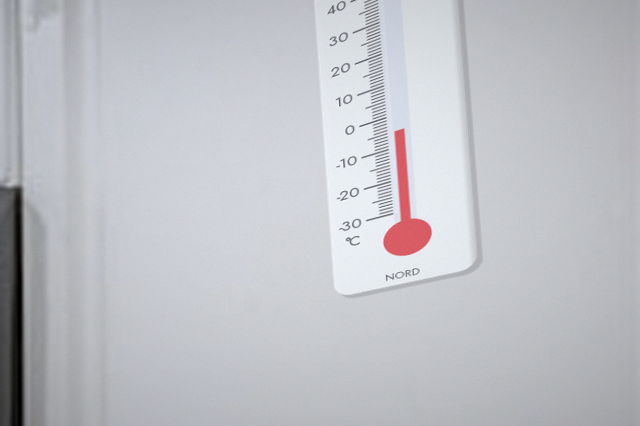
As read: value=-5 unit=°C
